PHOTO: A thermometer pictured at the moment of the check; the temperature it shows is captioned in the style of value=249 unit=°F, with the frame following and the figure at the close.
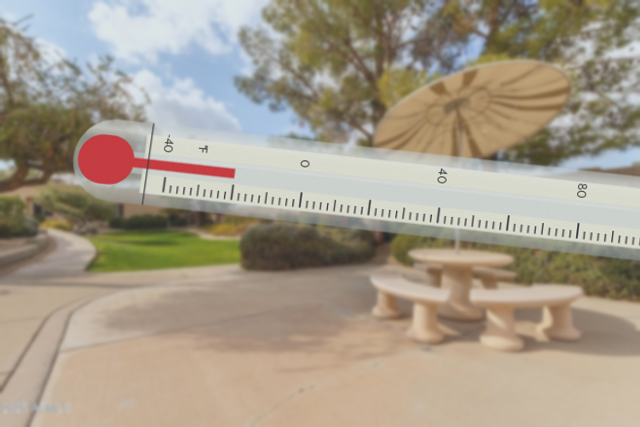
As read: value=-20 unit=°F
